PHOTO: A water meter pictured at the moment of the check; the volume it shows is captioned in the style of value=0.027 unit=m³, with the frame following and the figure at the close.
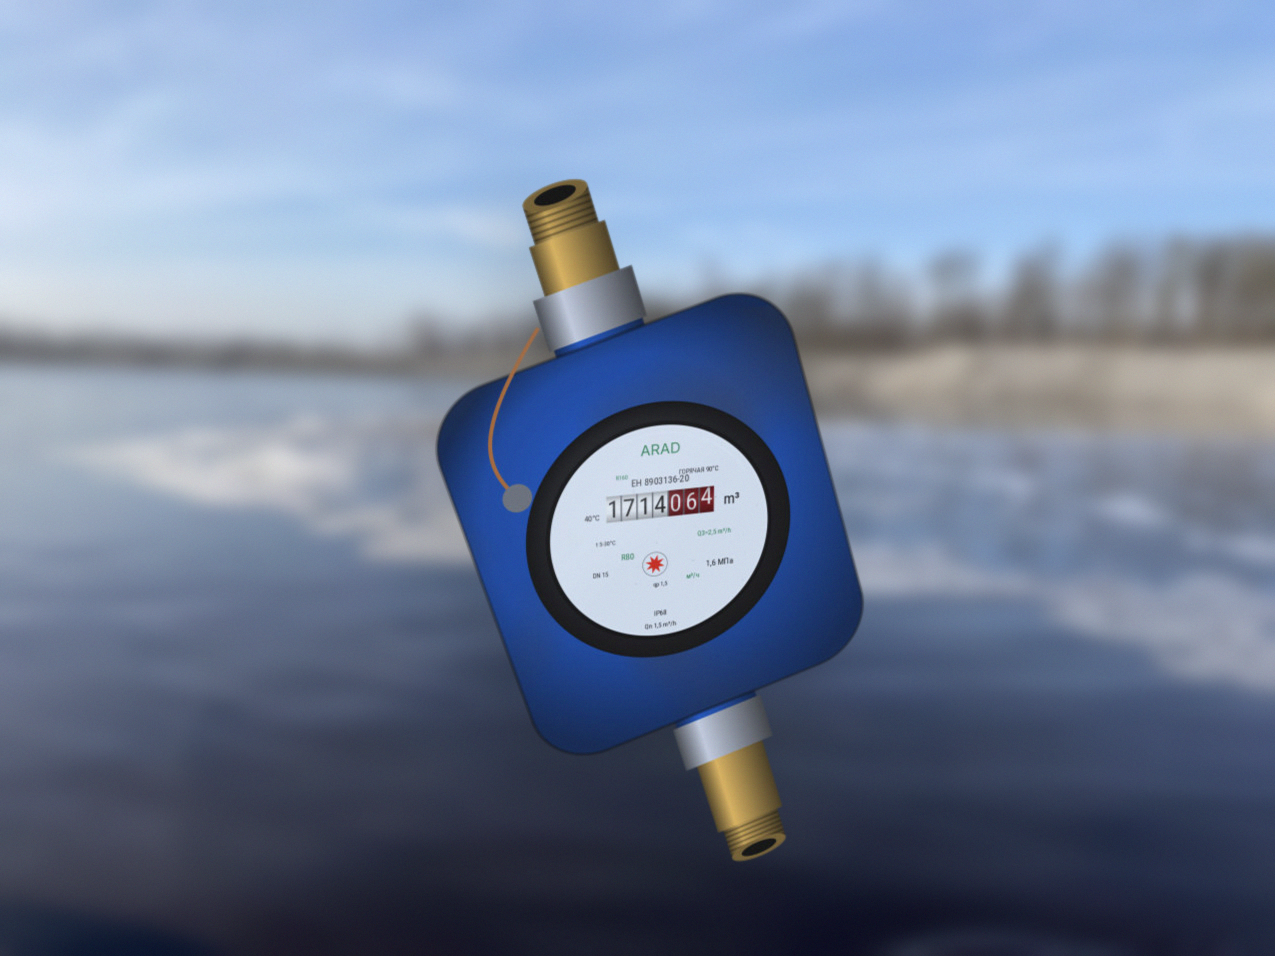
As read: value=1714.064 unit=m³
